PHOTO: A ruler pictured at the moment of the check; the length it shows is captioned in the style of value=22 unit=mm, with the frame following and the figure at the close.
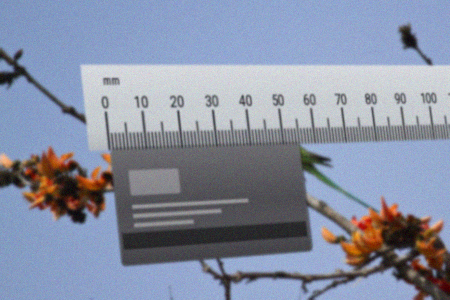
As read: value=55 unit=mm
